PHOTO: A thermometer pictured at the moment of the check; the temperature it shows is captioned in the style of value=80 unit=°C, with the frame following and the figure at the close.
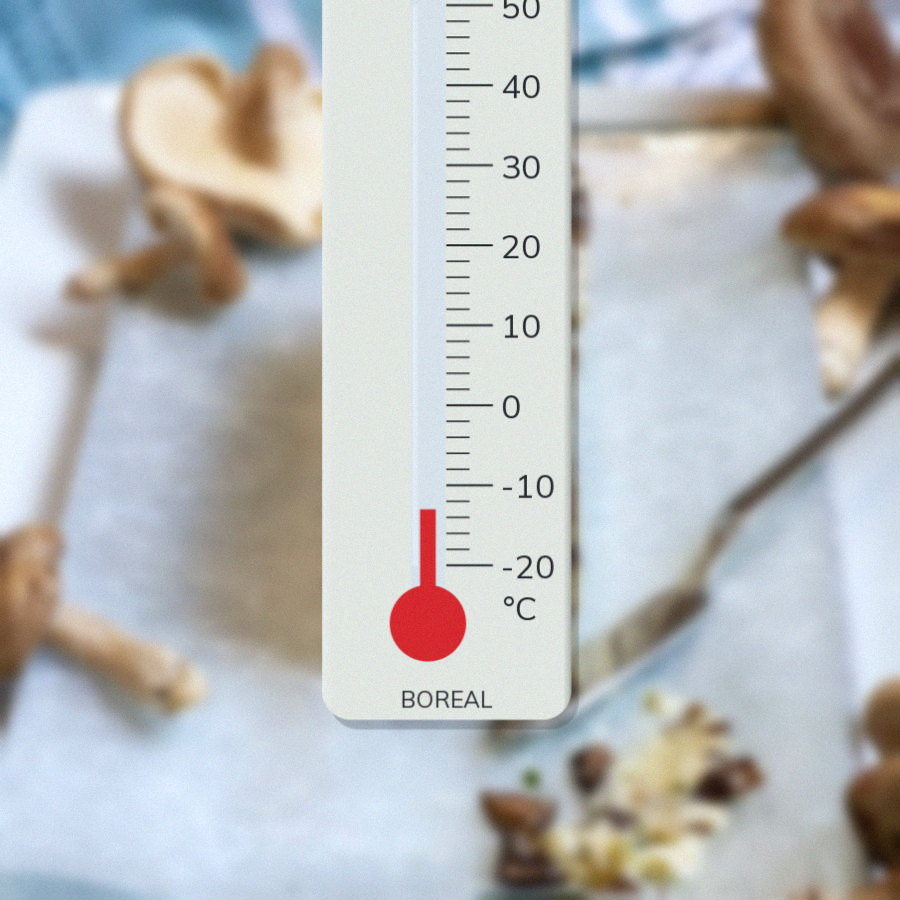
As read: value=-13 unit=°C
